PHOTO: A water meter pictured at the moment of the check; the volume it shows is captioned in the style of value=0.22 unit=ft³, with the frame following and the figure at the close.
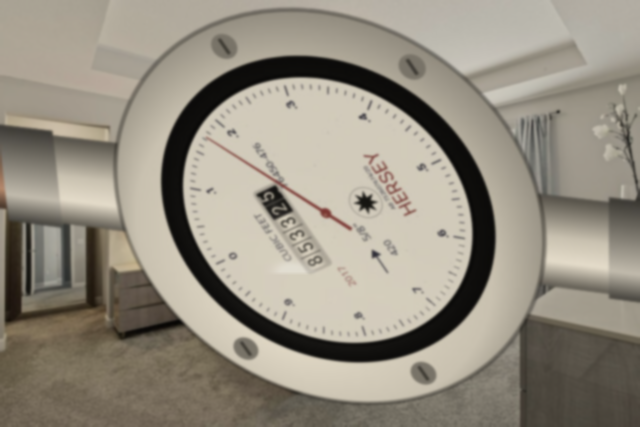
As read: value=853325.17 unit=ft³
